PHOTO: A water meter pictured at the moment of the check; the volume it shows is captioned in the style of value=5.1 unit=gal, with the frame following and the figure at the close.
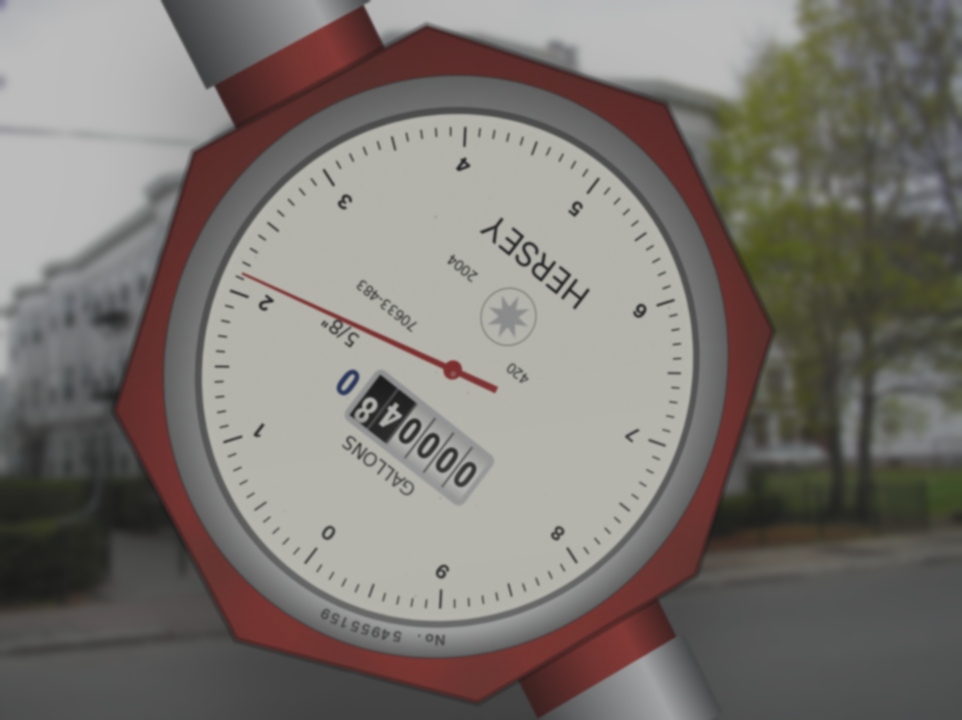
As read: value=482.1 unit=gal
